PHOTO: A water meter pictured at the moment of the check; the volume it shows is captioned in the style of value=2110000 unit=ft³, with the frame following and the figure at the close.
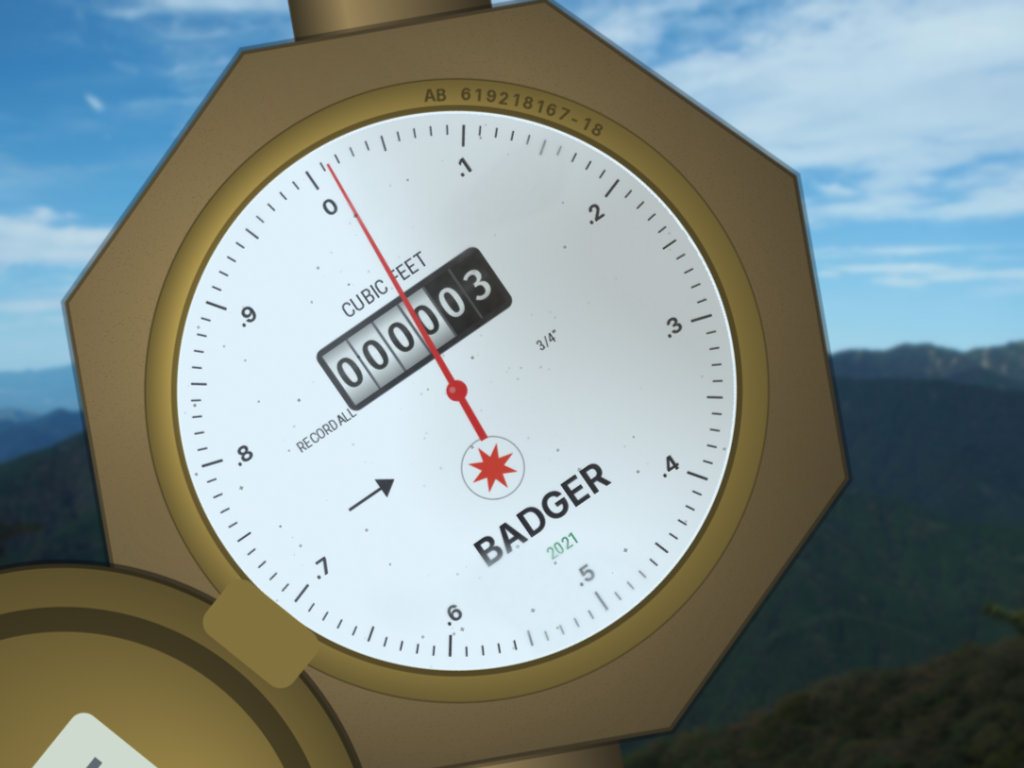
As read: value=3.01 unit=ft³
